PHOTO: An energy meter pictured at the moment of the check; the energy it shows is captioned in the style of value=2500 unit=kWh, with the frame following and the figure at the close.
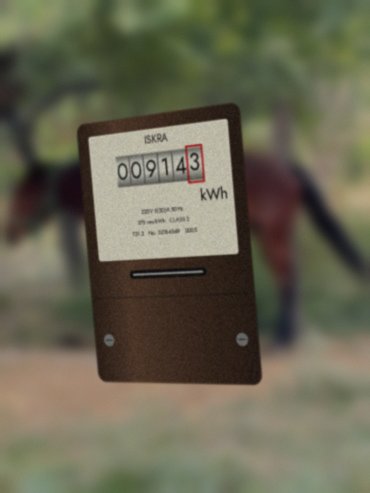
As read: value=914.3 unit=kWh
